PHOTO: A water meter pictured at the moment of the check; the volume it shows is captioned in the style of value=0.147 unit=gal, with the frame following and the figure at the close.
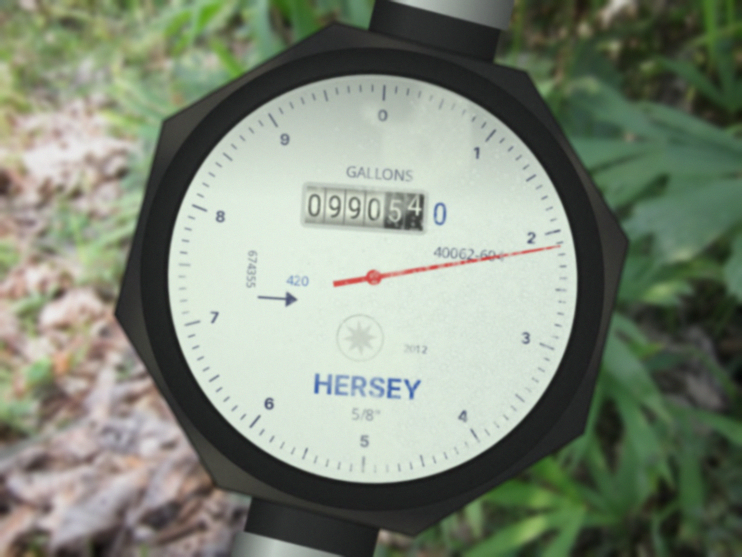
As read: value=990542.1 unit=gal
